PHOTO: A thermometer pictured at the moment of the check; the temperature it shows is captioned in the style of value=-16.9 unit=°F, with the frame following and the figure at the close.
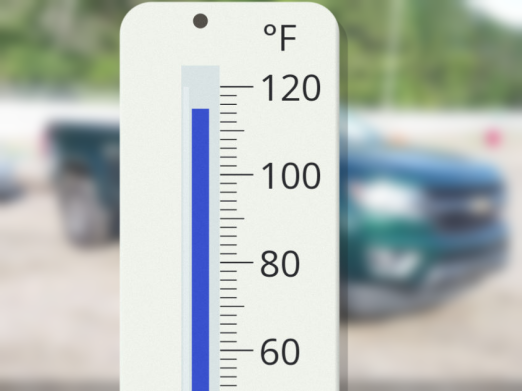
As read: value=115 unit=°F
